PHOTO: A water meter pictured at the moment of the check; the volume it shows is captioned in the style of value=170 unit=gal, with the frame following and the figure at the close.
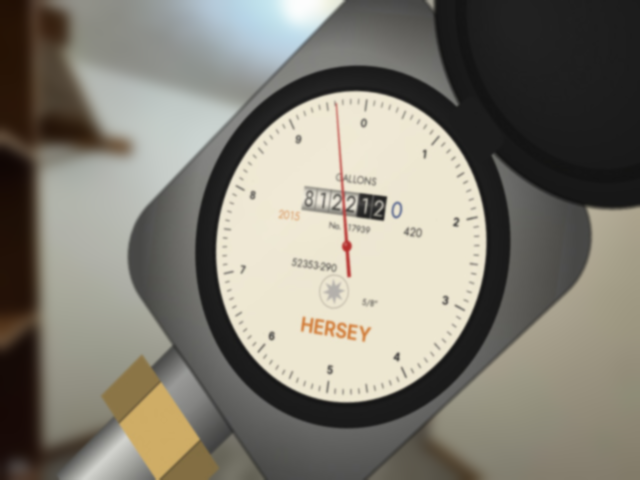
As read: value=8122119.6 unit=gal
